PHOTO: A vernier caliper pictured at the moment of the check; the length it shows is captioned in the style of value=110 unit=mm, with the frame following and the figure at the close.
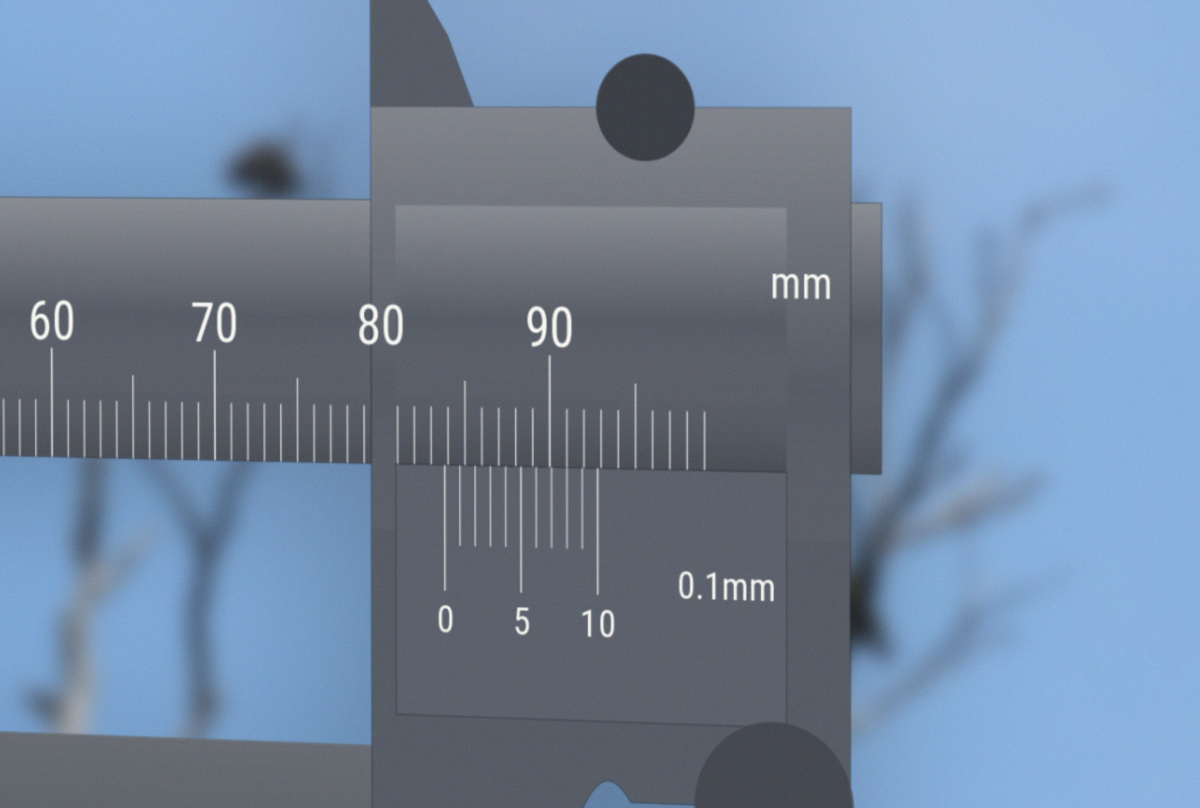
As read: value=83.8 unit=mm
